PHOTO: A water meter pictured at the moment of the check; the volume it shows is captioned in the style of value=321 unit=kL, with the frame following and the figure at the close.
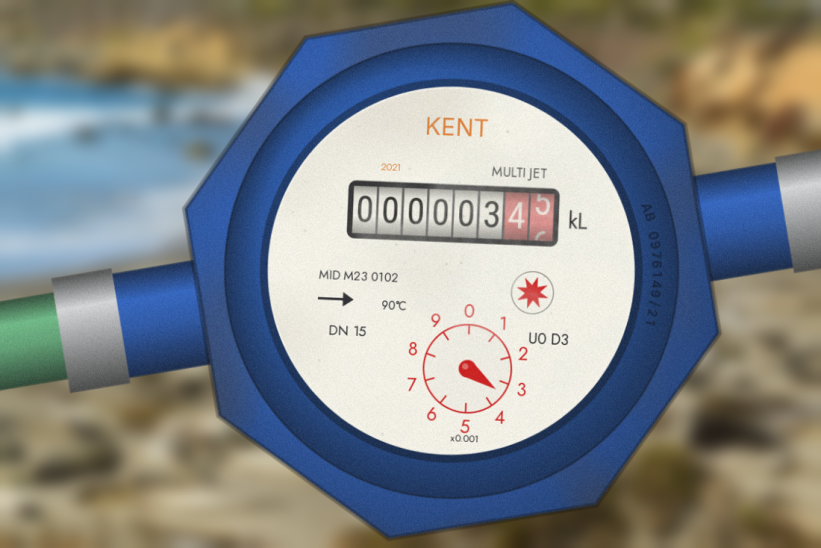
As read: value=3.453 unit=kL
